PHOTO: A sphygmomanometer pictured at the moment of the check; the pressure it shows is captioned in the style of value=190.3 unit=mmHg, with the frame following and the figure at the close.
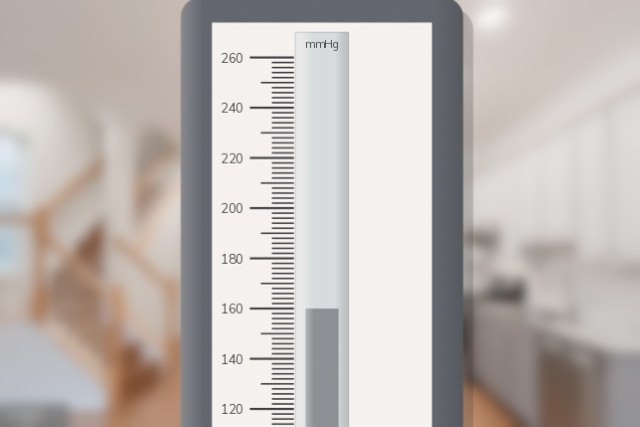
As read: value=160 unit=mmHg
